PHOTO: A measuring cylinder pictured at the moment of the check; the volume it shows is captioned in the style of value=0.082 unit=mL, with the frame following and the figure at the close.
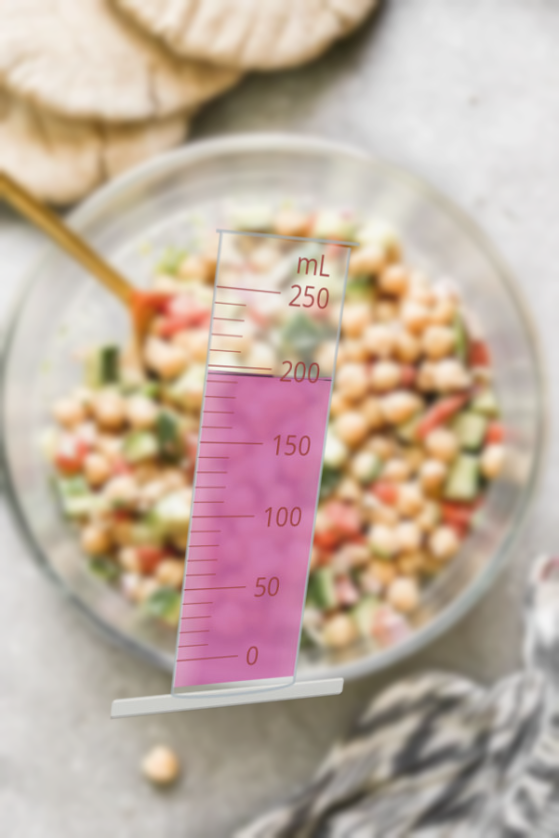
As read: value=195 unit=mL
